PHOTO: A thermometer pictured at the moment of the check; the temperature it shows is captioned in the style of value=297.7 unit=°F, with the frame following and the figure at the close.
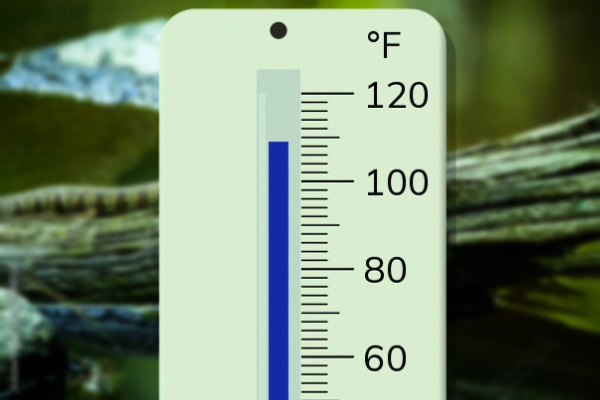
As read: value=109 unit=°F
